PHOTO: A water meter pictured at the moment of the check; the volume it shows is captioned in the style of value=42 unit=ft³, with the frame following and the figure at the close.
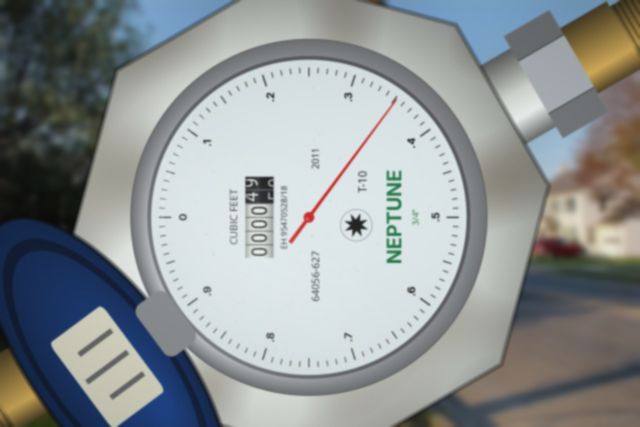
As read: value=49.35 unit=ft³
